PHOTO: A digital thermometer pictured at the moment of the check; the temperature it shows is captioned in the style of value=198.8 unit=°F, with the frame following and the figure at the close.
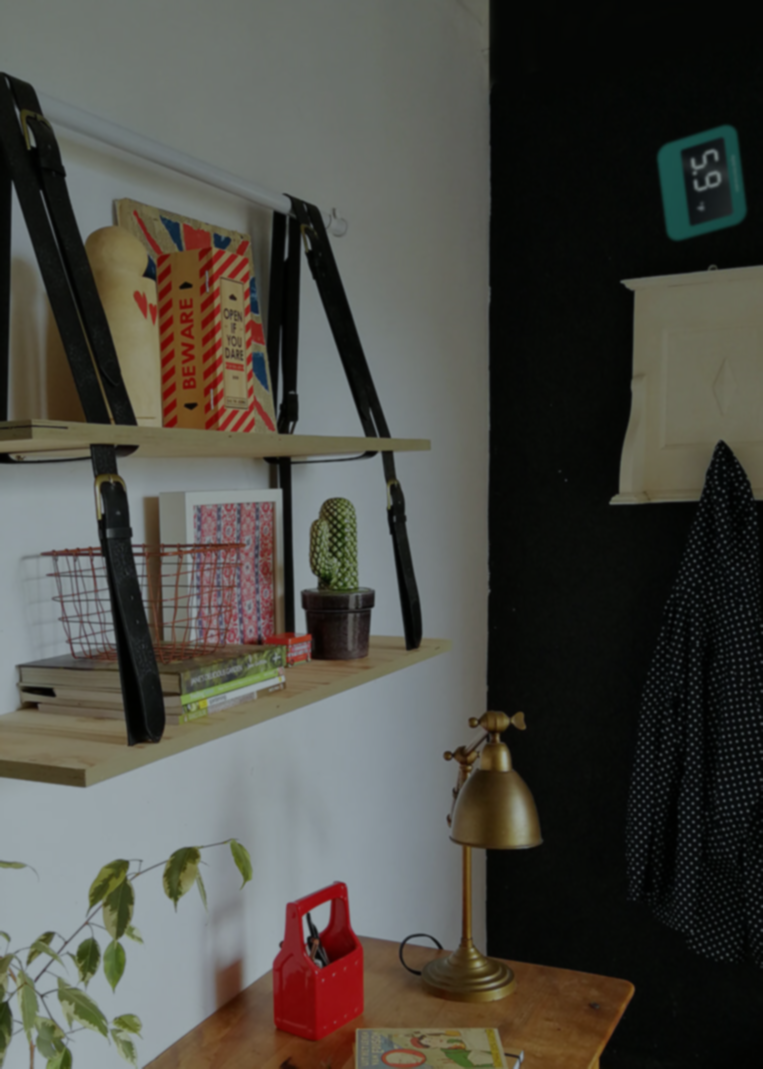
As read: value=5.9 unit=°F
